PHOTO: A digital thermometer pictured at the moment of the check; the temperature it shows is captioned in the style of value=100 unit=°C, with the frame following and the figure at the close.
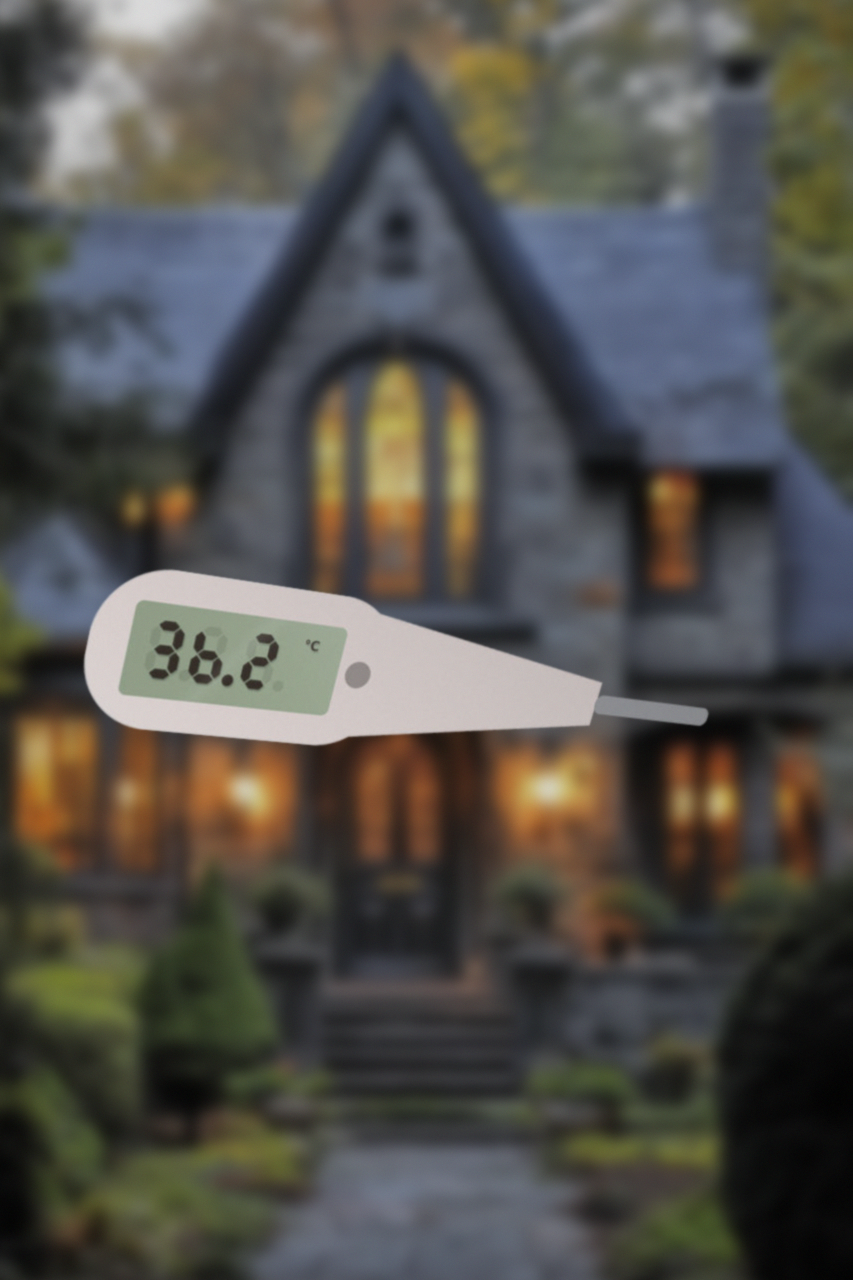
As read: value=36.2 unit=°C
